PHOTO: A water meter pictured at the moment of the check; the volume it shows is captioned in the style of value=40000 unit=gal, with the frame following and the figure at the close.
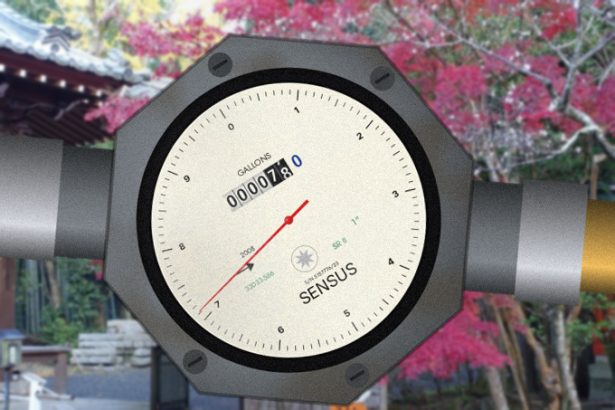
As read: value=777.1 unit=gal
